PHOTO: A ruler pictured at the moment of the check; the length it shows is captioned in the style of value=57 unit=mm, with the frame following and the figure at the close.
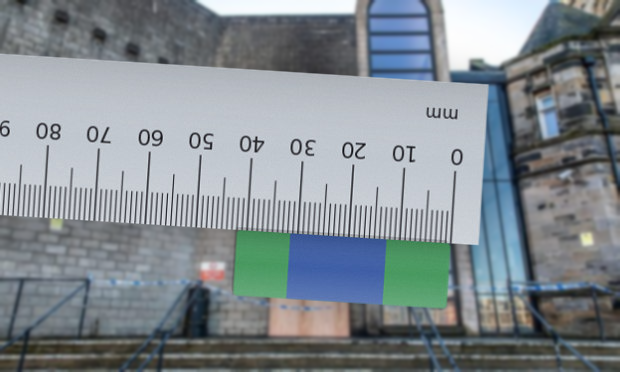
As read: value=42 unit=mm
